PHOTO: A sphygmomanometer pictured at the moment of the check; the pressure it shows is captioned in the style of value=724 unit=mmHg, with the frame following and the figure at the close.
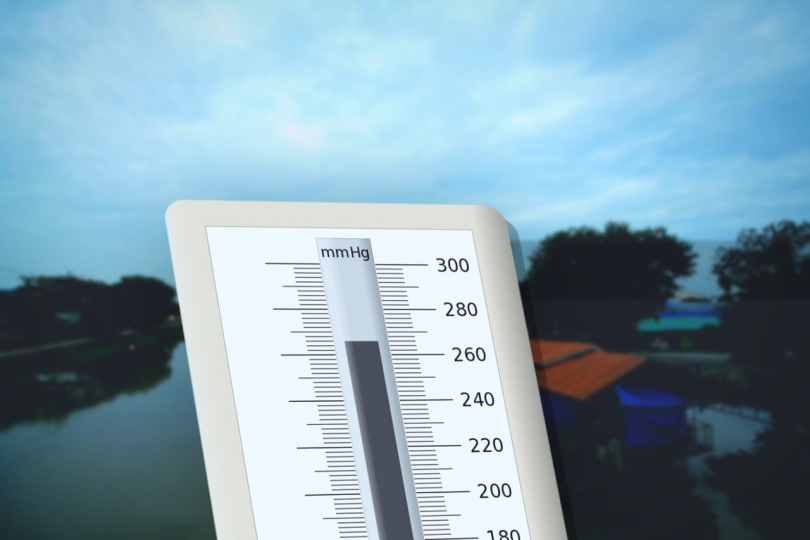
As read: value=266 unit=mmHg
